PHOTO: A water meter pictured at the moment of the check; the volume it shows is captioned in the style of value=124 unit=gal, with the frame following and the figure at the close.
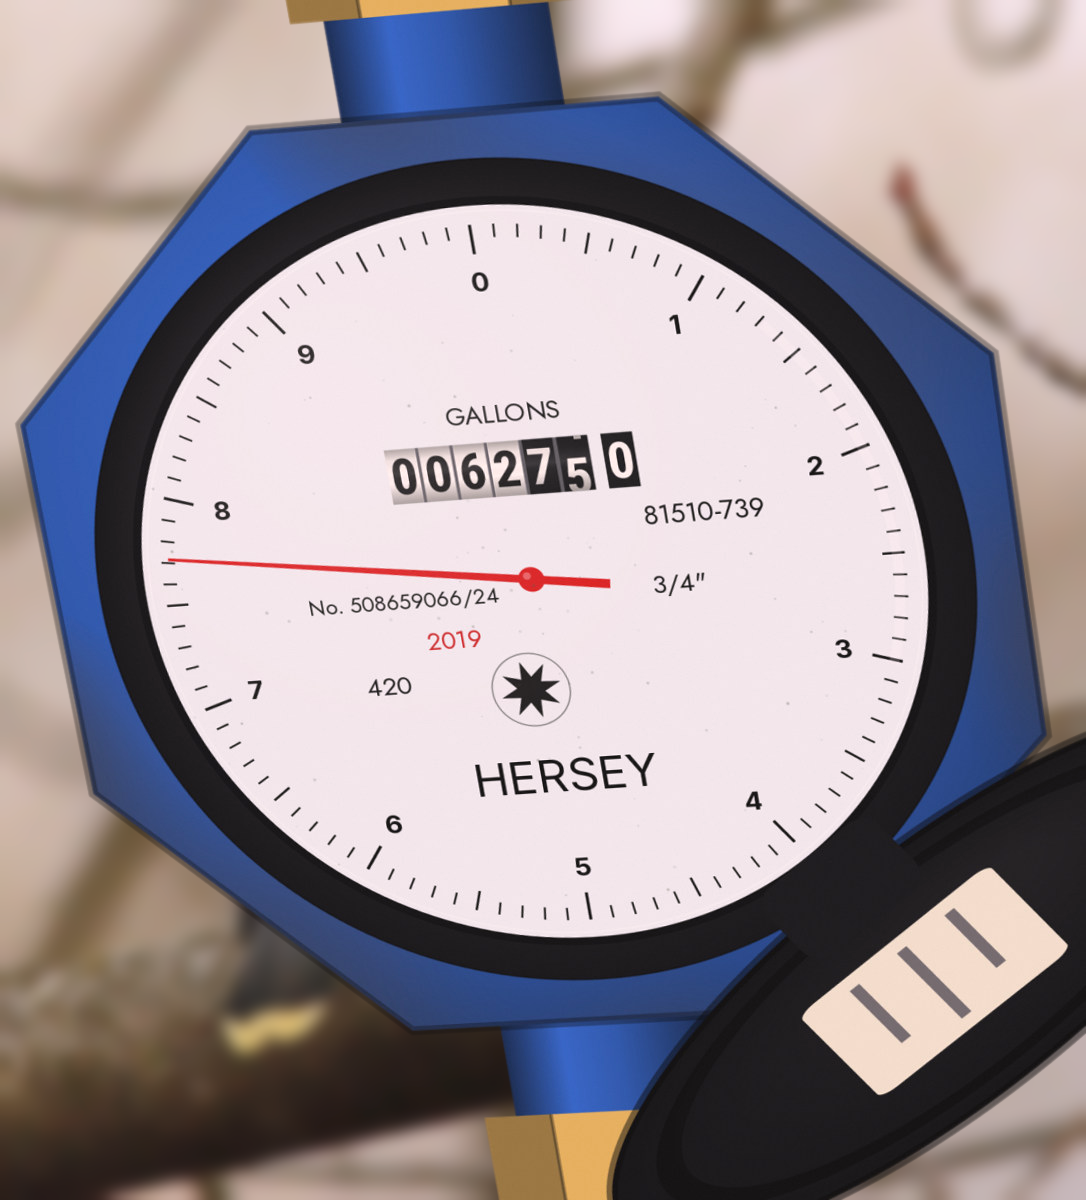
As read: value=62747.7 unit=gal
